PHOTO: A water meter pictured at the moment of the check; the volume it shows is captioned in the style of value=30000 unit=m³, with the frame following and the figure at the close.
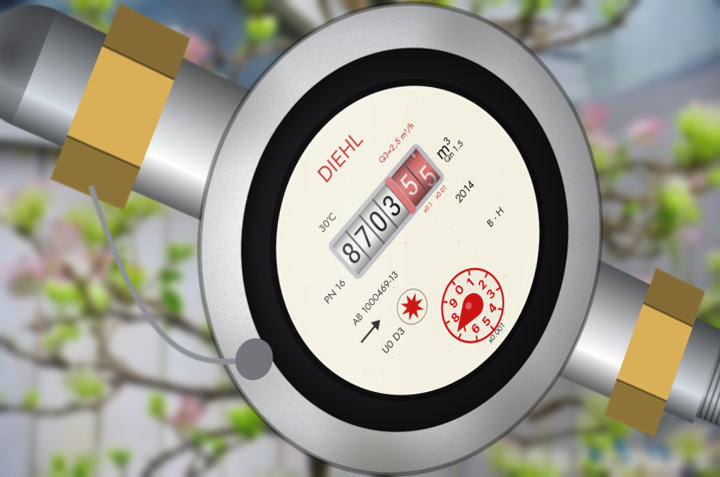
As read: value=8703.547 unit=m³
